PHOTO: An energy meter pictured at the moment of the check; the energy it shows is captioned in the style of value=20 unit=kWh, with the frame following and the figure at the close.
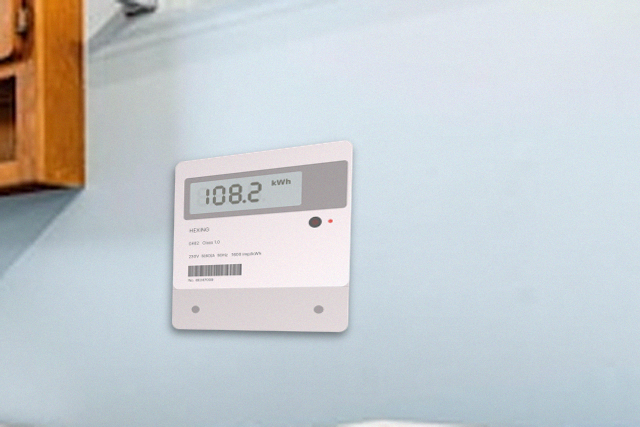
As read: value=108.2 unit=kWh
